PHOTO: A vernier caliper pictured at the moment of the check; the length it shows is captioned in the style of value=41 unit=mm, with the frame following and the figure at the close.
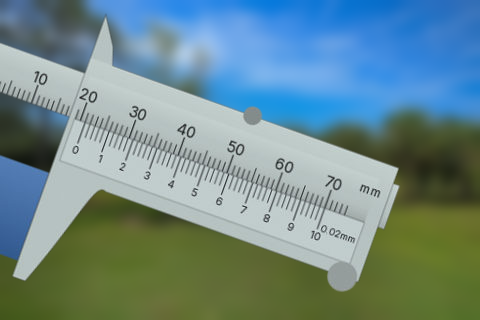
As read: value=21.0 unit=mm
